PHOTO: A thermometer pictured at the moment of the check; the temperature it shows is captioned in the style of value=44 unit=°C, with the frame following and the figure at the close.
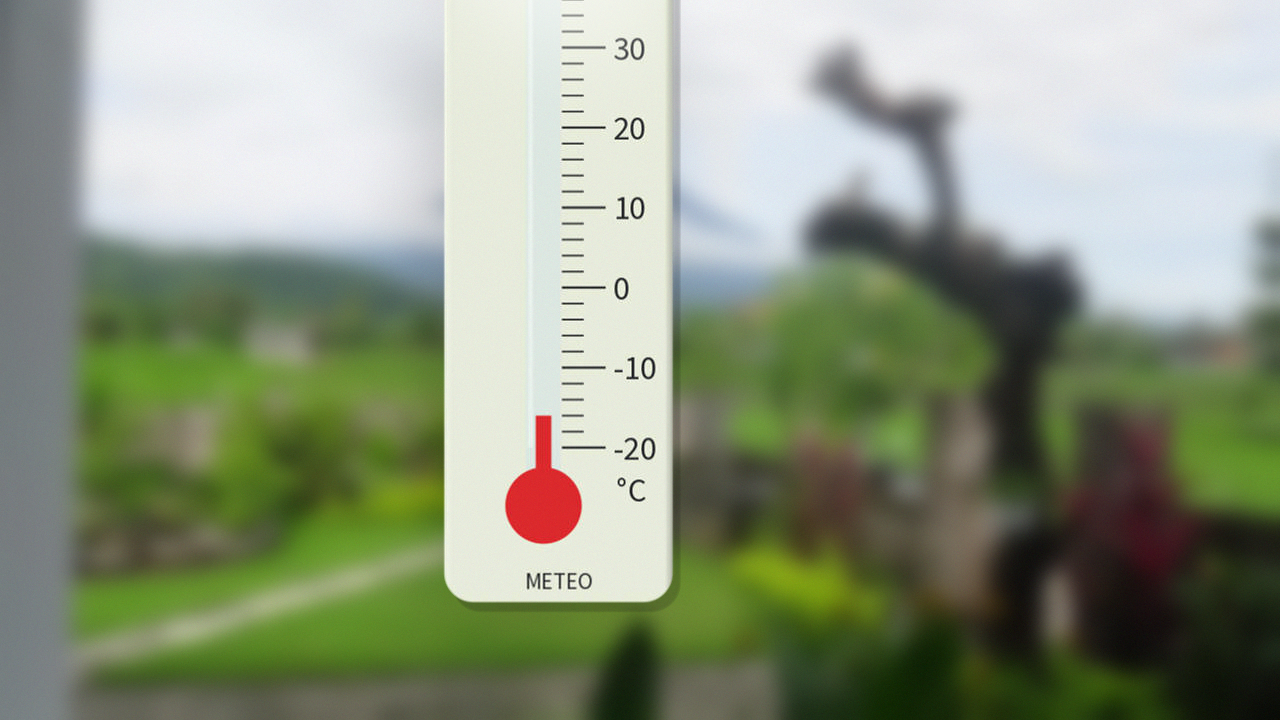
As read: value=-16 unit=°C
